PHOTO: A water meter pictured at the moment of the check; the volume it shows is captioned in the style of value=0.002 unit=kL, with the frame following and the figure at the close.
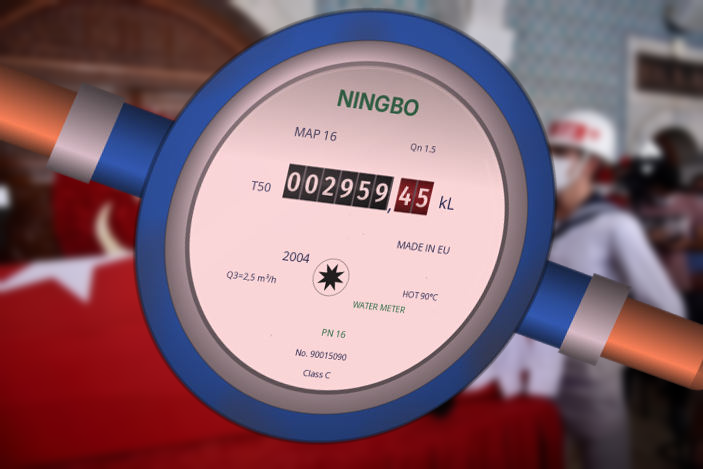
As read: value=2959.45 unit=kL
